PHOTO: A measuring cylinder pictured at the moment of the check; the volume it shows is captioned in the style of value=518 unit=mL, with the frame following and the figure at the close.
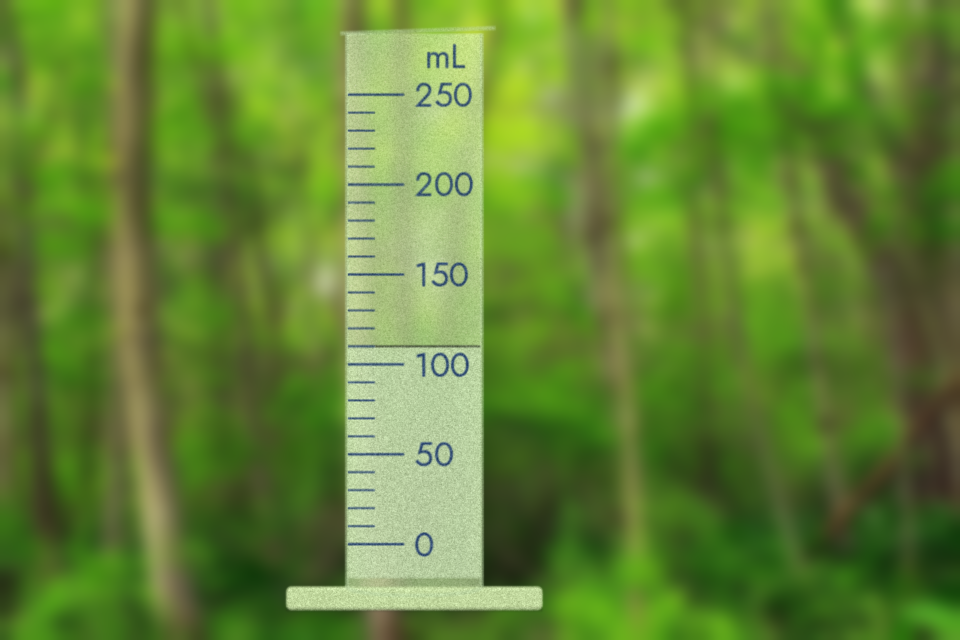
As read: value=110 unit=mL
